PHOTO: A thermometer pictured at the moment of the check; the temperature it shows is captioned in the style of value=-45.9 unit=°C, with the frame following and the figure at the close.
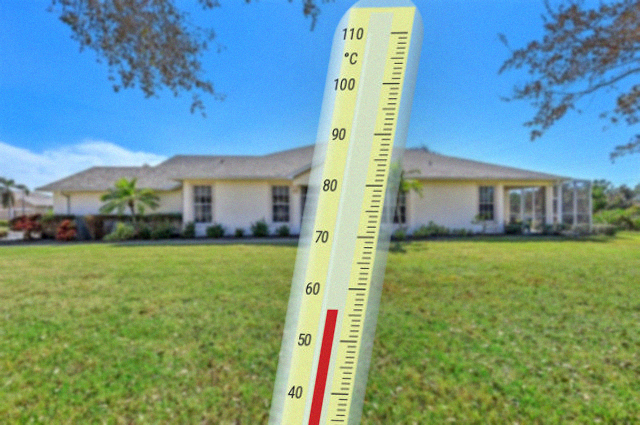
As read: value=56 unit=°C
